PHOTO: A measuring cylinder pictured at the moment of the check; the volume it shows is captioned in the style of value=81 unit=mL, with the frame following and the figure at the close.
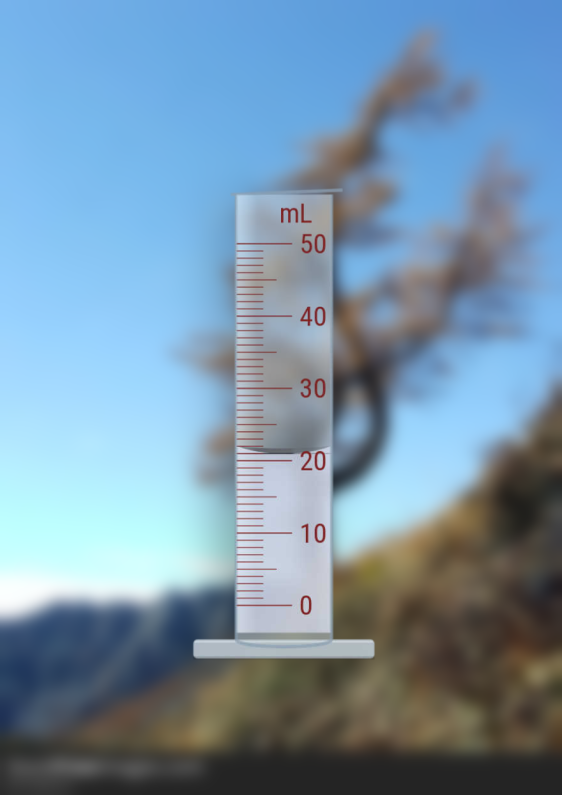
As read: value=21 unit=mL
